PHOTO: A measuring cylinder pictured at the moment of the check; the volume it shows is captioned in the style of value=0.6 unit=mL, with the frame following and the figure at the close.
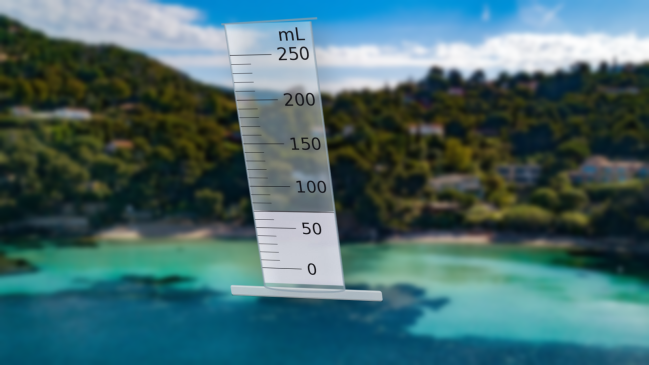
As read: value=70 unit=mL
